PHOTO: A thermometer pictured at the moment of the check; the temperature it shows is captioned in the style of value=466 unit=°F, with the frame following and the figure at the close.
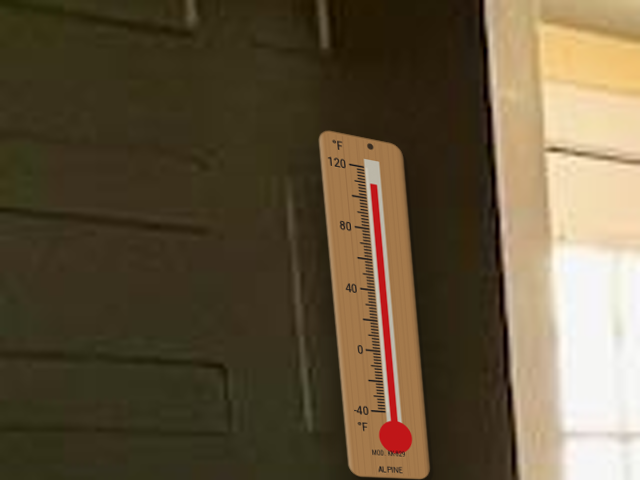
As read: value=110 unit=°F
